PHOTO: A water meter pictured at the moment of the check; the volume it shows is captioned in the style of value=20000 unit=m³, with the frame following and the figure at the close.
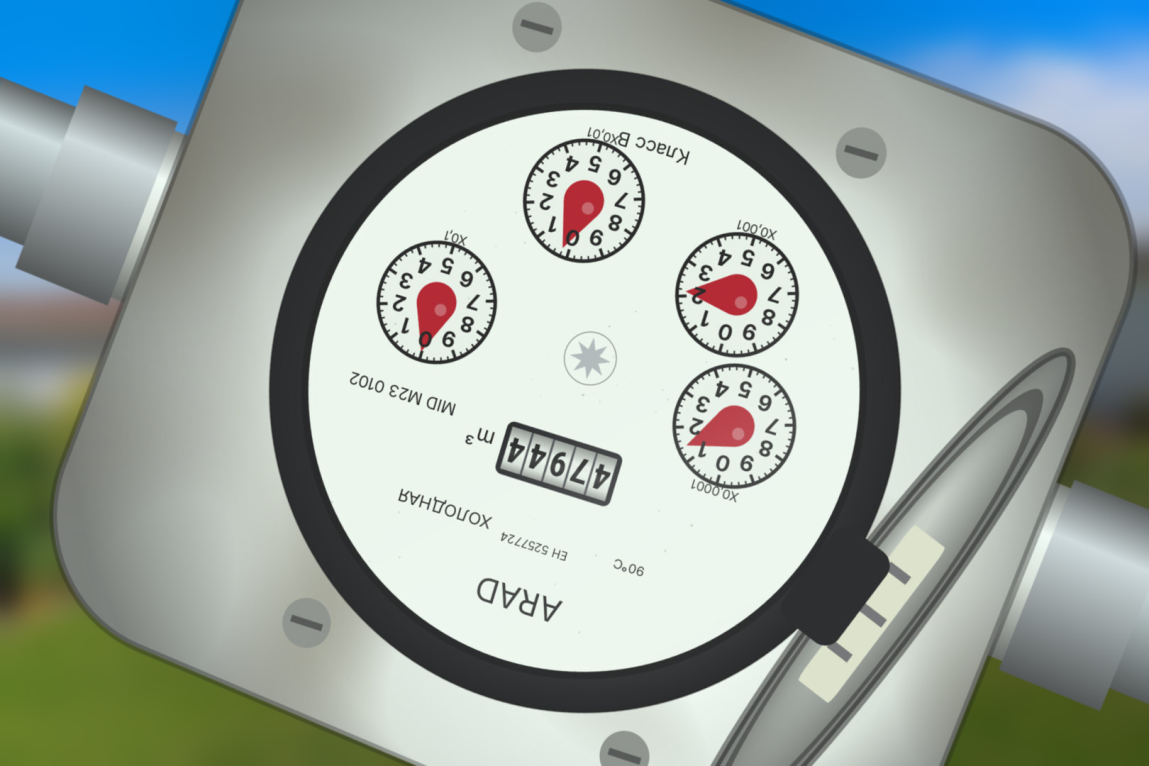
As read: value=47944.0021 unit=m³
